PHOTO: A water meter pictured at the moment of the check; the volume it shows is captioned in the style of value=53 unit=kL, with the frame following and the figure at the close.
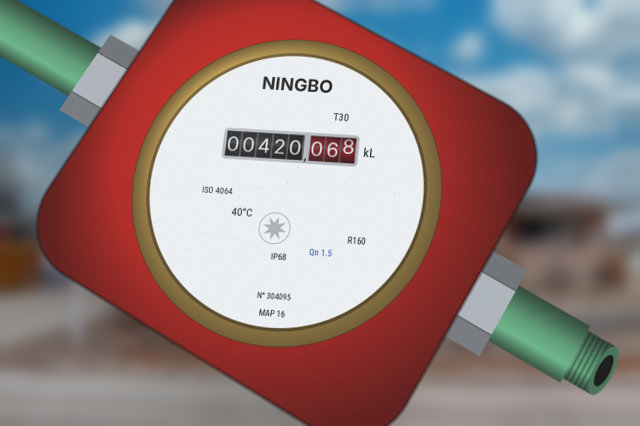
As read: value=420.068 unit=kL
